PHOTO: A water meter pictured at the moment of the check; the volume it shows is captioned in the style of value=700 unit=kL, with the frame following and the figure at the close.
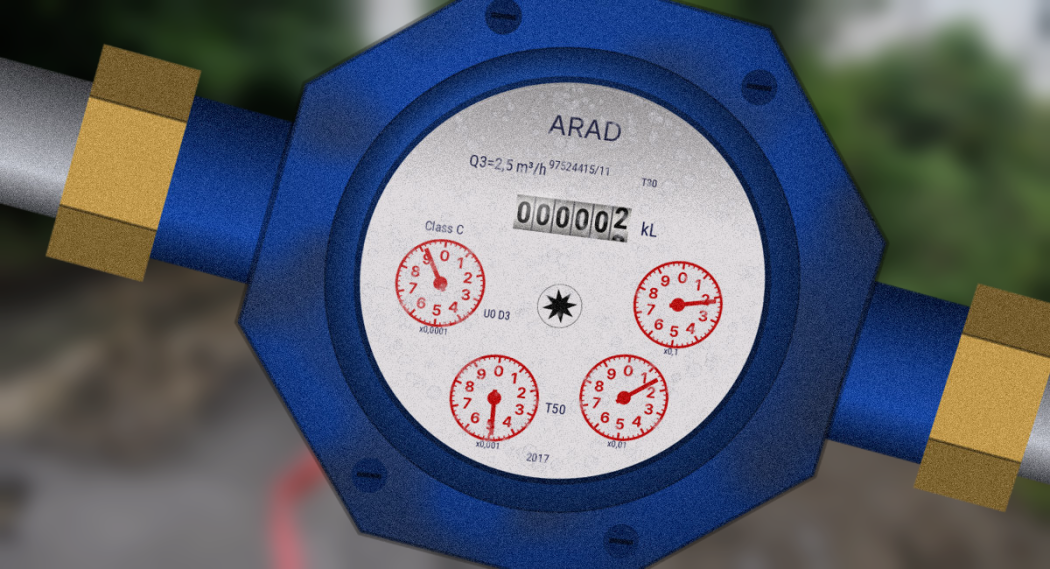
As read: value=2.2149 unit=kL
